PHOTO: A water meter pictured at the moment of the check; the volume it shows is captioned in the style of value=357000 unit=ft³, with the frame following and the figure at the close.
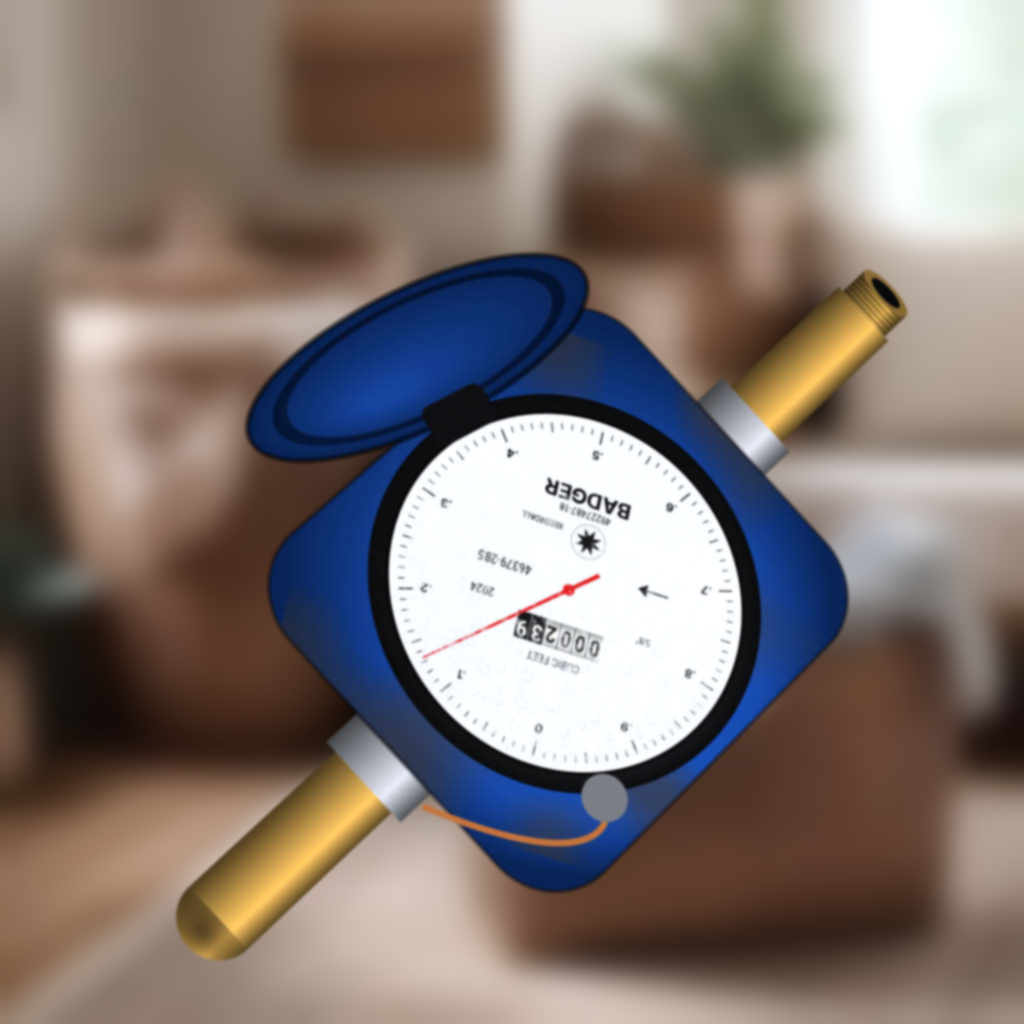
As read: value=239.13 unit=ft³
